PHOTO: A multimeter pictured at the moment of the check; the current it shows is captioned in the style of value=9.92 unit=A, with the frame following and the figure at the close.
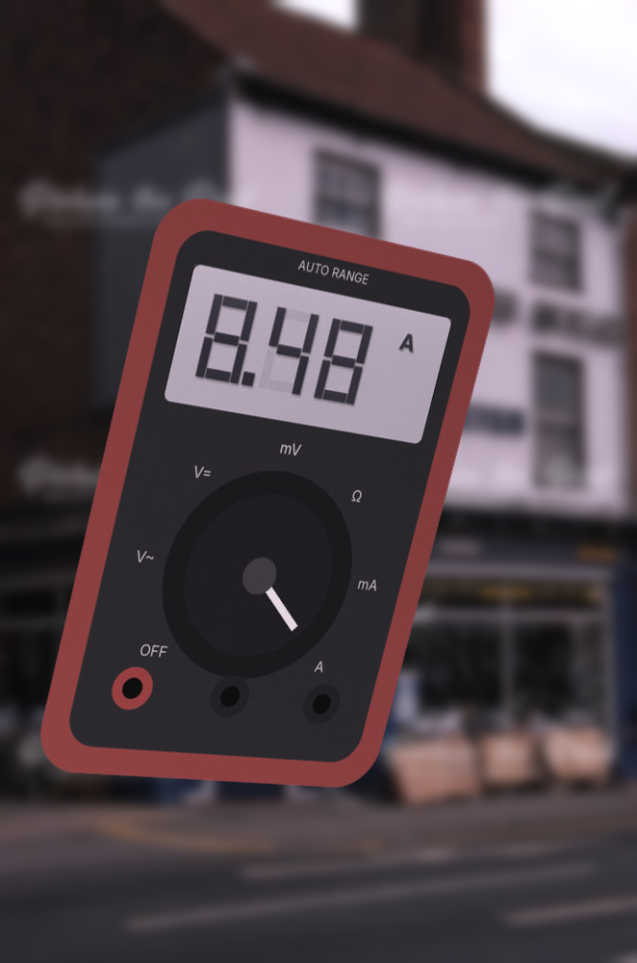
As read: value=8.48 unit=A
